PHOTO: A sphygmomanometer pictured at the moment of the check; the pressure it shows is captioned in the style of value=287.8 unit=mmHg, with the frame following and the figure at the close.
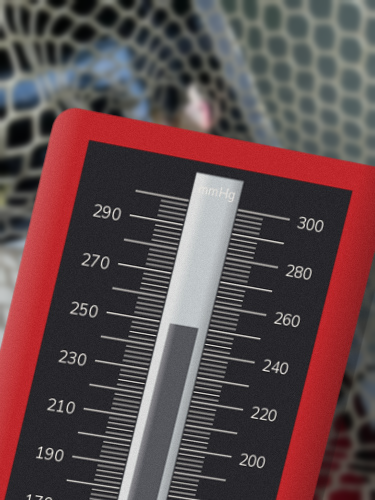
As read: value=250 unit=mmHg
